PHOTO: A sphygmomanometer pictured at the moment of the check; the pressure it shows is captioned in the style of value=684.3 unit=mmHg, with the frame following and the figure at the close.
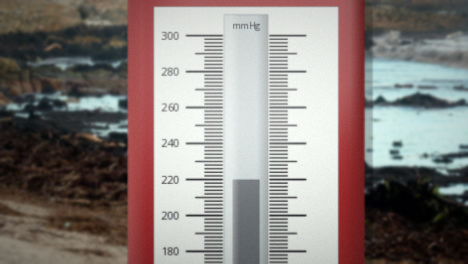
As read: value=220 unit=mmHg
